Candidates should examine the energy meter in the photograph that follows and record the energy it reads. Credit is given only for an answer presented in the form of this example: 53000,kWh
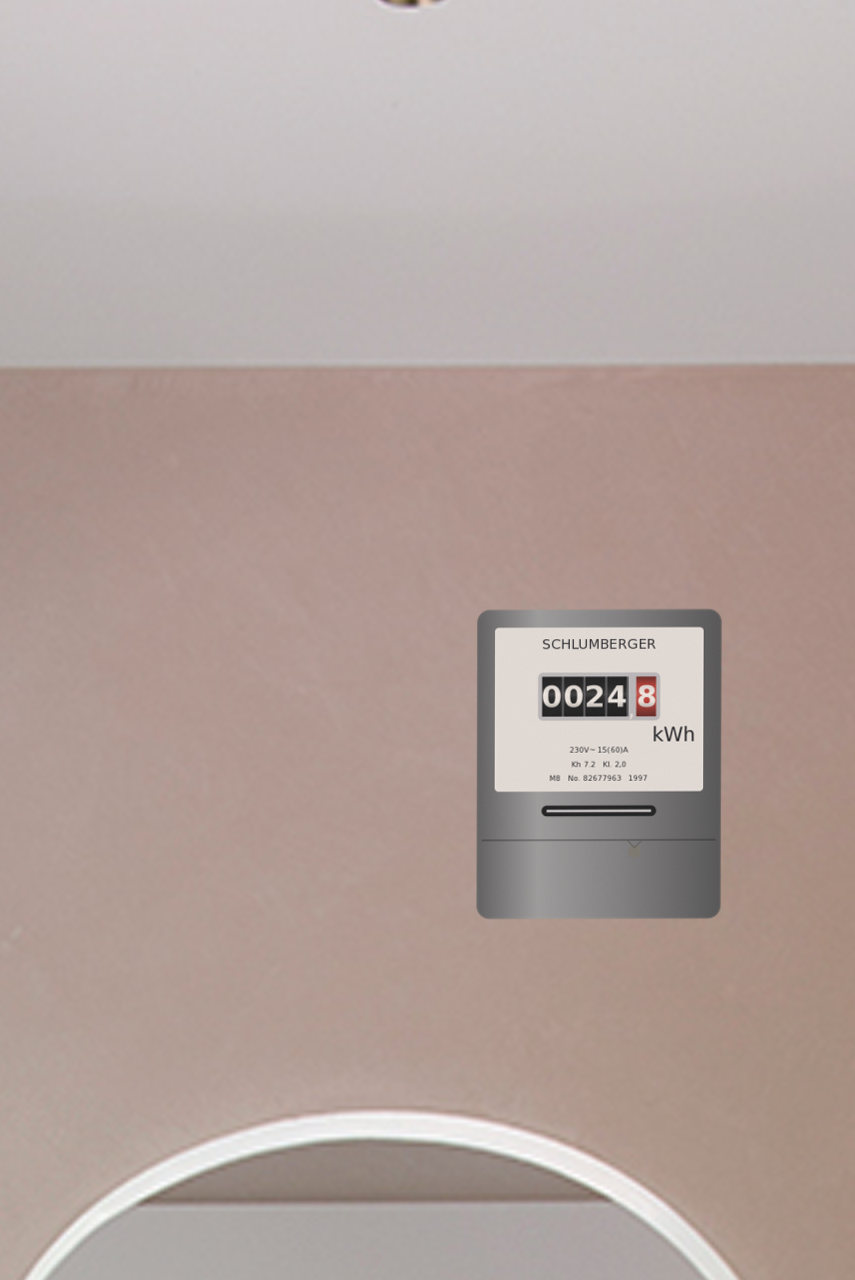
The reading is 24.8,kWh
